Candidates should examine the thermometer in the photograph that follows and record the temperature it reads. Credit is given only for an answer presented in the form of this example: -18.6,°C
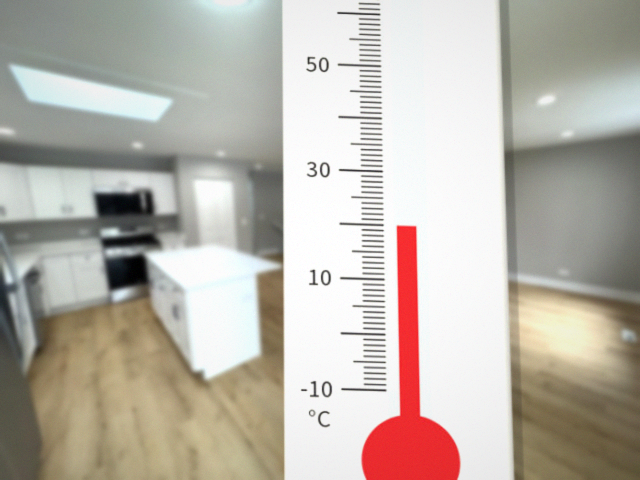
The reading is 20,°C
